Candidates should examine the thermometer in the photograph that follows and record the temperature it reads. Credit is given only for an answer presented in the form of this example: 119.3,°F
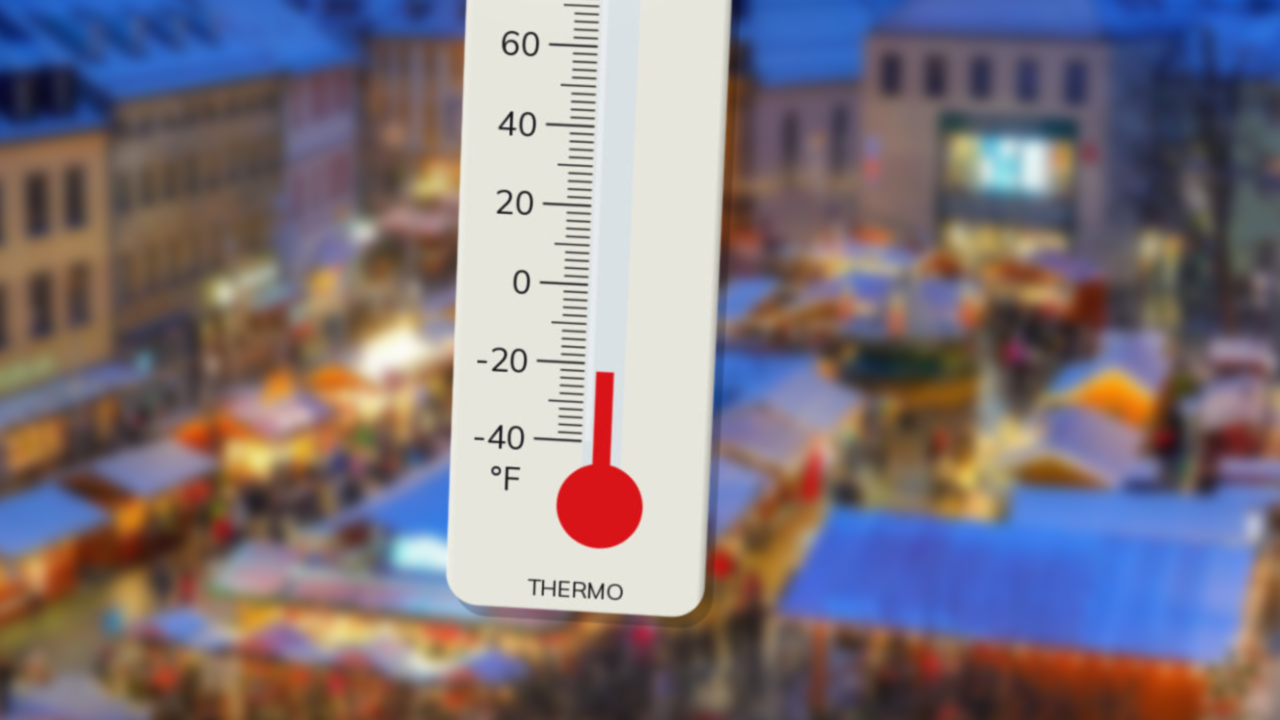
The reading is -22,°F
